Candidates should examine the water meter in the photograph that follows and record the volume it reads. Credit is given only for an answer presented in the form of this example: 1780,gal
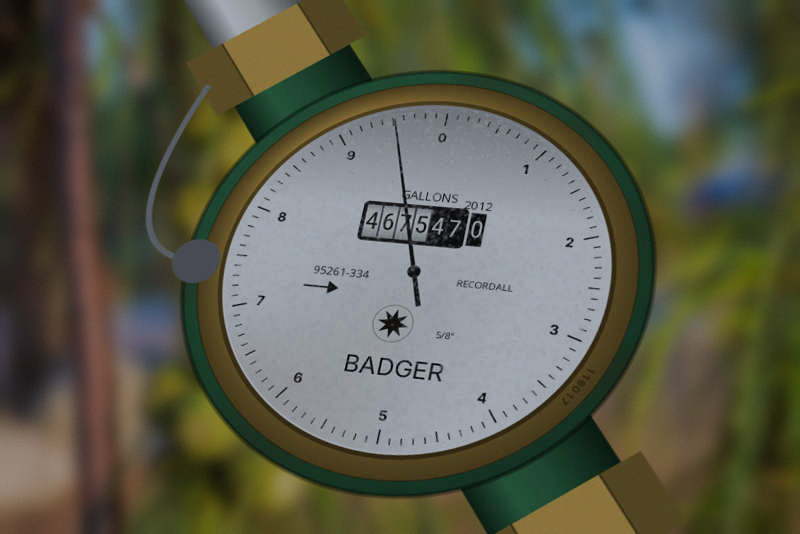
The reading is 4675469.5,gal
